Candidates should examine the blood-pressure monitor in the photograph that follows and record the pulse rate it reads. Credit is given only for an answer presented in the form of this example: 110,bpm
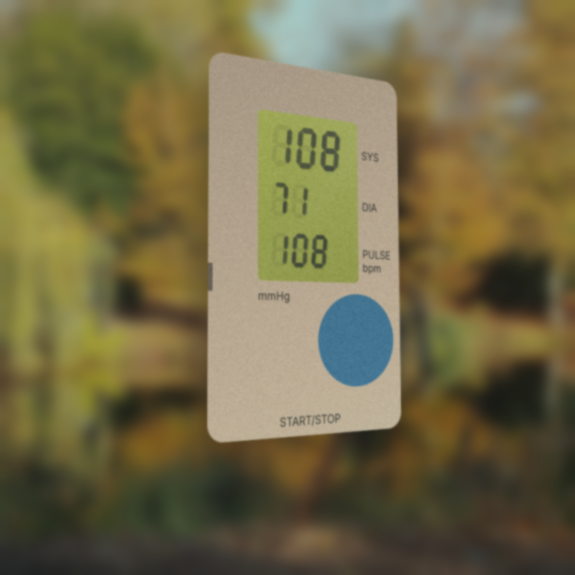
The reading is 108,bpm
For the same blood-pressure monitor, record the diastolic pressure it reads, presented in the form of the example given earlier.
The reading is 71,mmHg
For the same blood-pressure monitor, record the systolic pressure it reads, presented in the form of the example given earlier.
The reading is 108,mmHg
